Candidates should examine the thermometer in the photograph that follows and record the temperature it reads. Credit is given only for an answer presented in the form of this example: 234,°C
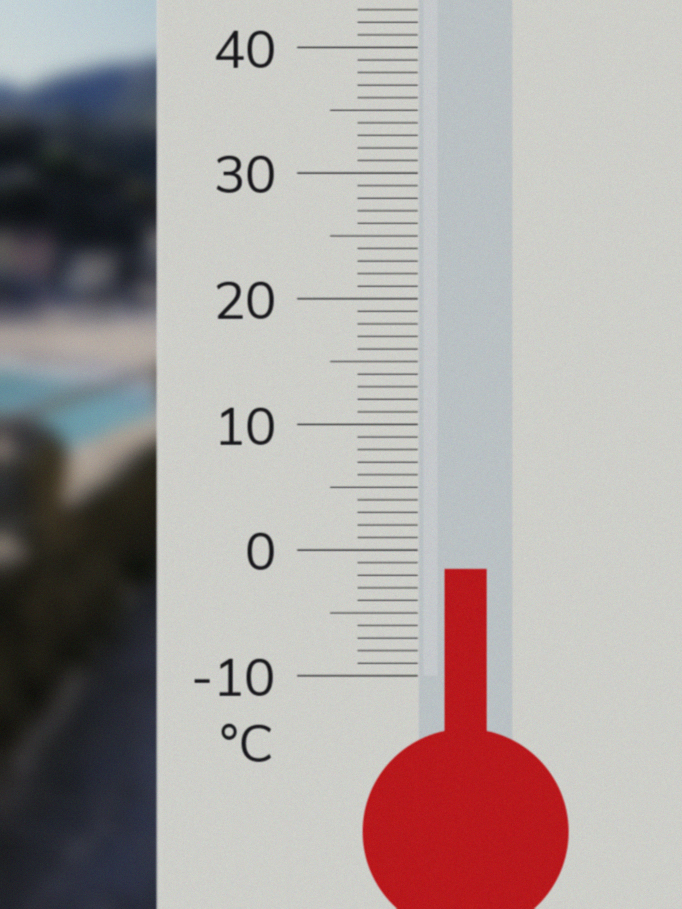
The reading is -1.5,°C
